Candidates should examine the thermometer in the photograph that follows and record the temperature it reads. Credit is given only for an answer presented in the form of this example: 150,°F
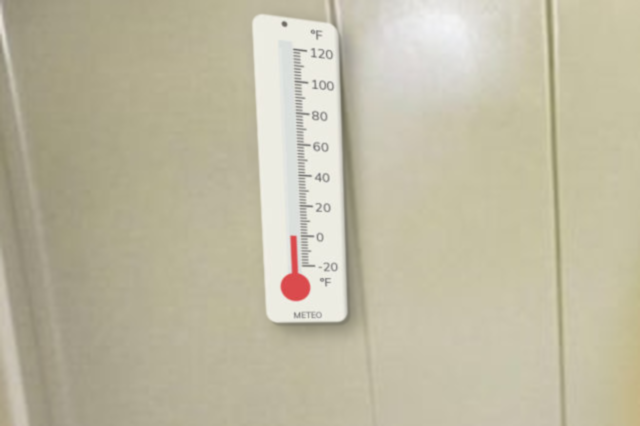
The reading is 0,°F
